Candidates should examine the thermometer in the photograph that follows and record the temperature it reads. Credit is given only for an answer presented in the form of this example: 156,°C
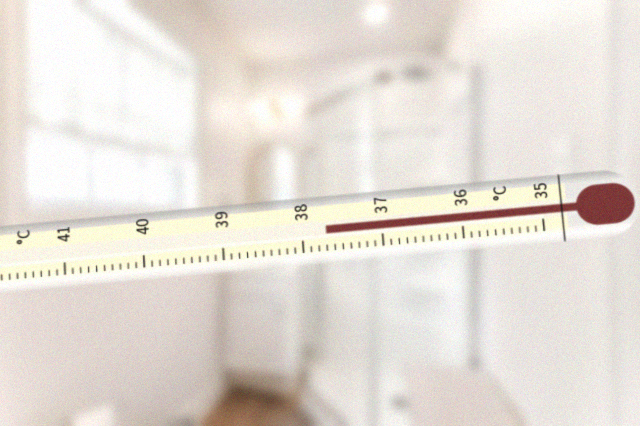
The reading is 37.7,°C
